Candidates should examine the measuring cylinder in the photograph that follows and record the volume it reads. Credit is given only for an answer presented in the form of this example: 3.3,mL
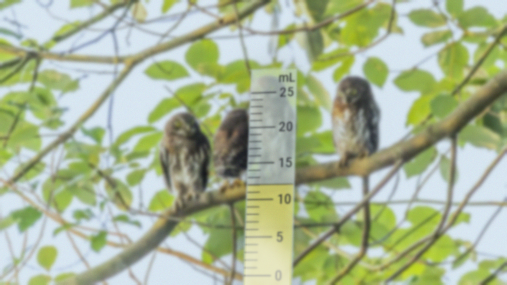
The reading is 12,mL
